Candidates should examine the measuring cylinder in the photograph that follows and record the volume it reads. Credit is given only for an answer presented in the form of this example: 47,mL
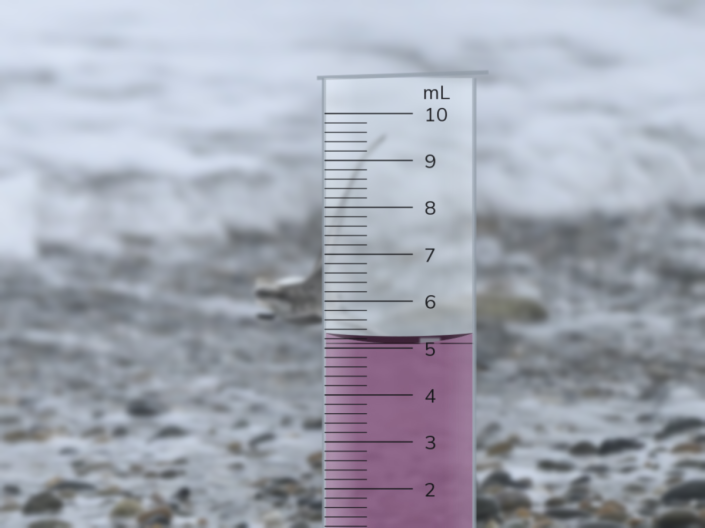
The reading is 5.1,mL
